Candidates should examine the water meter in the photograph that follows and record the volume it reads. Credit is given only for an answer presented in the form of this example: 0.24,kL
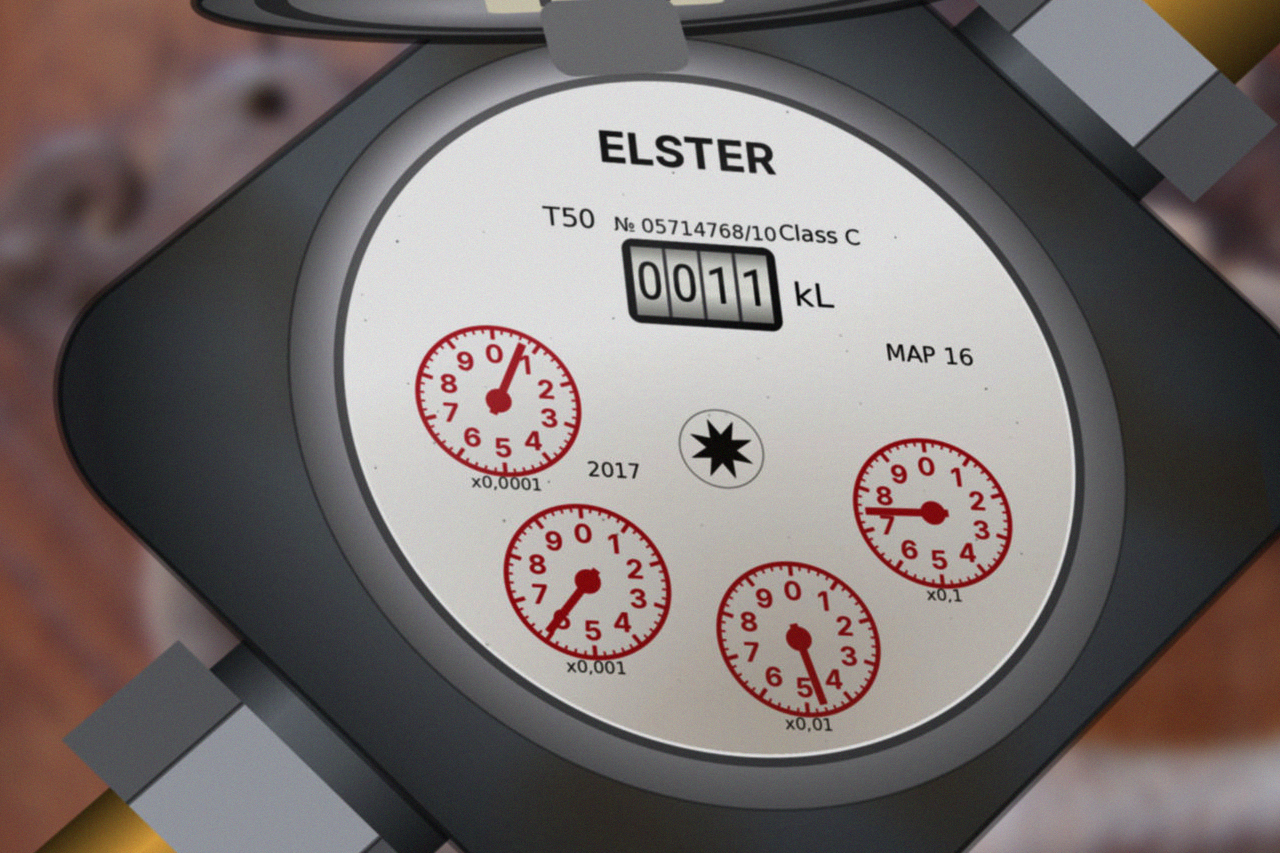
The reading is 11.7460,kL
